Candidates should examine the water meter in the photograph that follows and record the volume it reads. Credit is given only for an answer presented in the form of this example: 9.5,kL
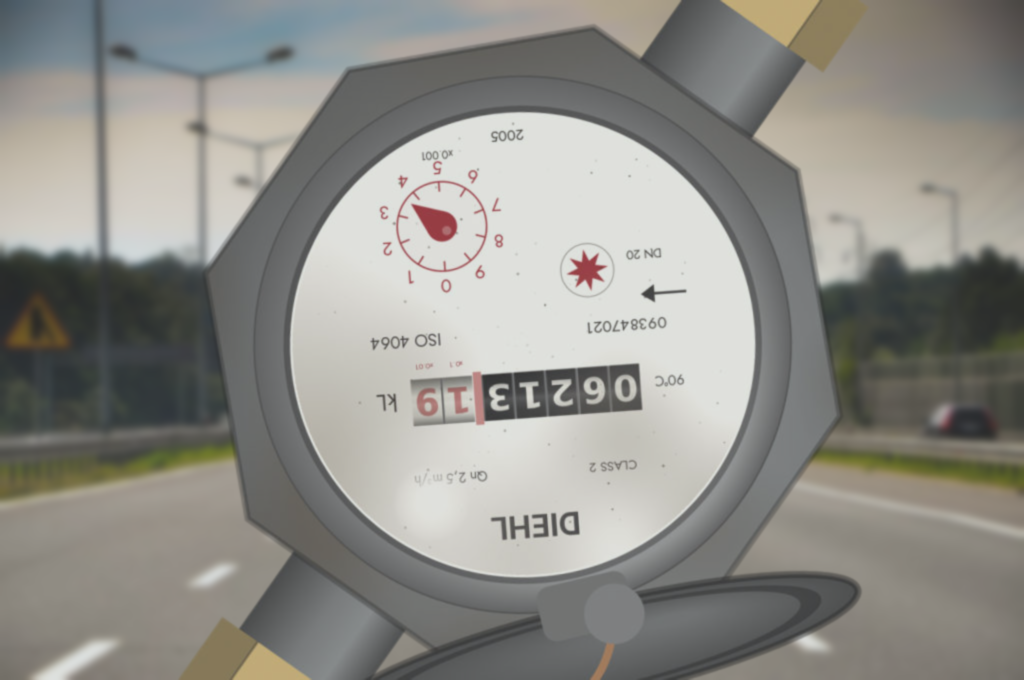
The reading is 6213.193,kL
